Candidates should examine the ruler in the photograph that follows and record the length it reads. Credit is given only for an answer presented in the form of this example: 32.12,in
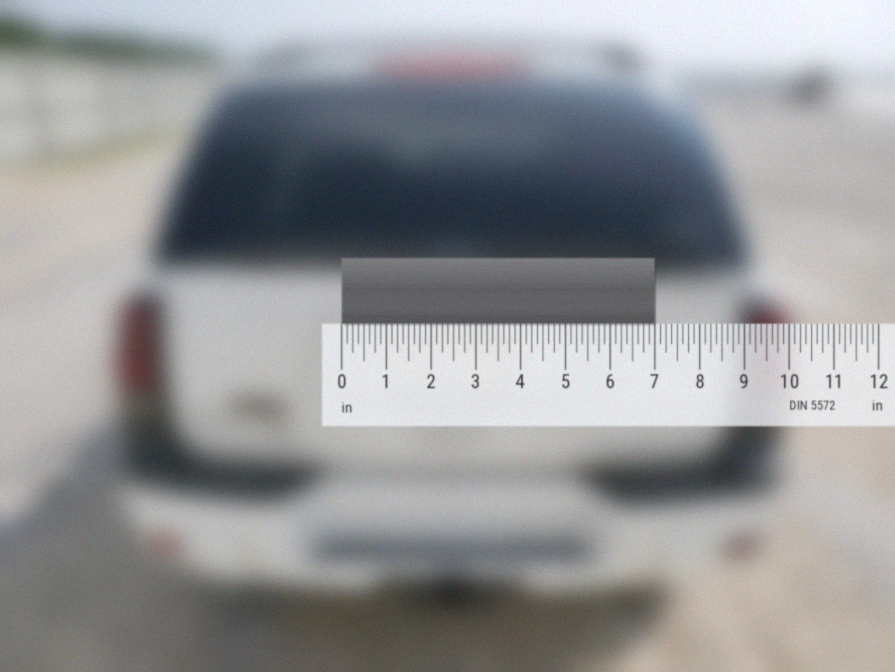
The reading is 7,in
